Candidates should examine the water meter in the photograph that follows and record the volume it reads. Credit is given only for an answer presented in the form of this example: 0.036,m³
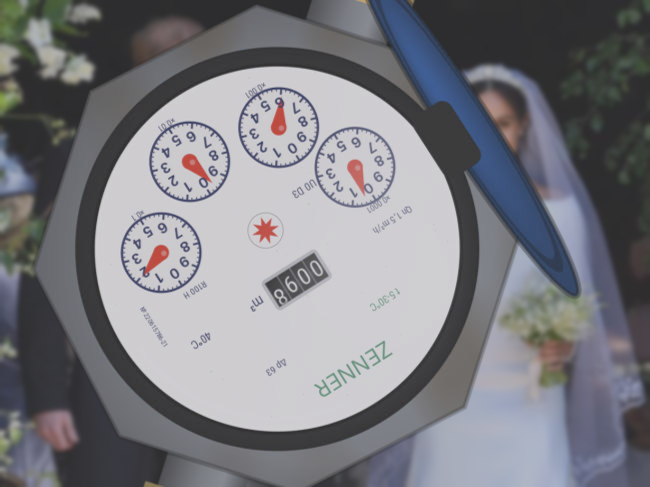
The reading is 98.1960,m³
